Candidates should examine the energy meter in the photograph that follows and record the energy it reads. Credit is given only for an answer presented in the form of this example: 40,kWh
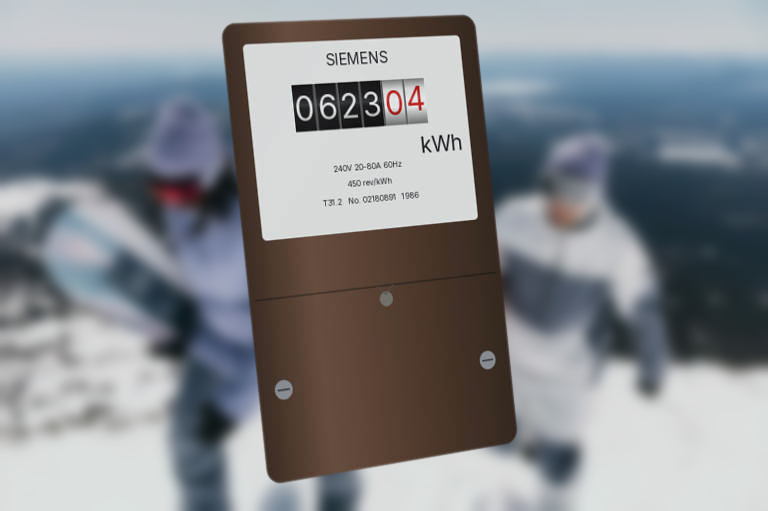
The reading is 623.04,kWh
